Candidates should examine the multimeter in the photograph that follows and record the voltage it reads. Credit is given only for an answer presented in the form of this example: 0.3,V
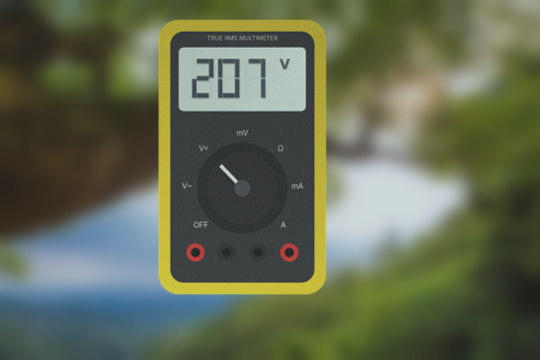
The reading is 207,V
